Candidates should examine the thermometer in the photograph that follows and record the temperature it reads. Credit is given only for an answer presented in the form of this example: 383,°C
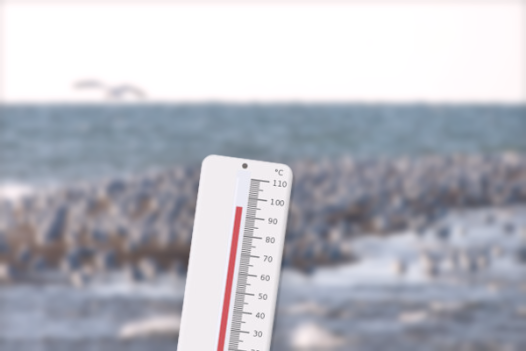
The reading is 95,°C
